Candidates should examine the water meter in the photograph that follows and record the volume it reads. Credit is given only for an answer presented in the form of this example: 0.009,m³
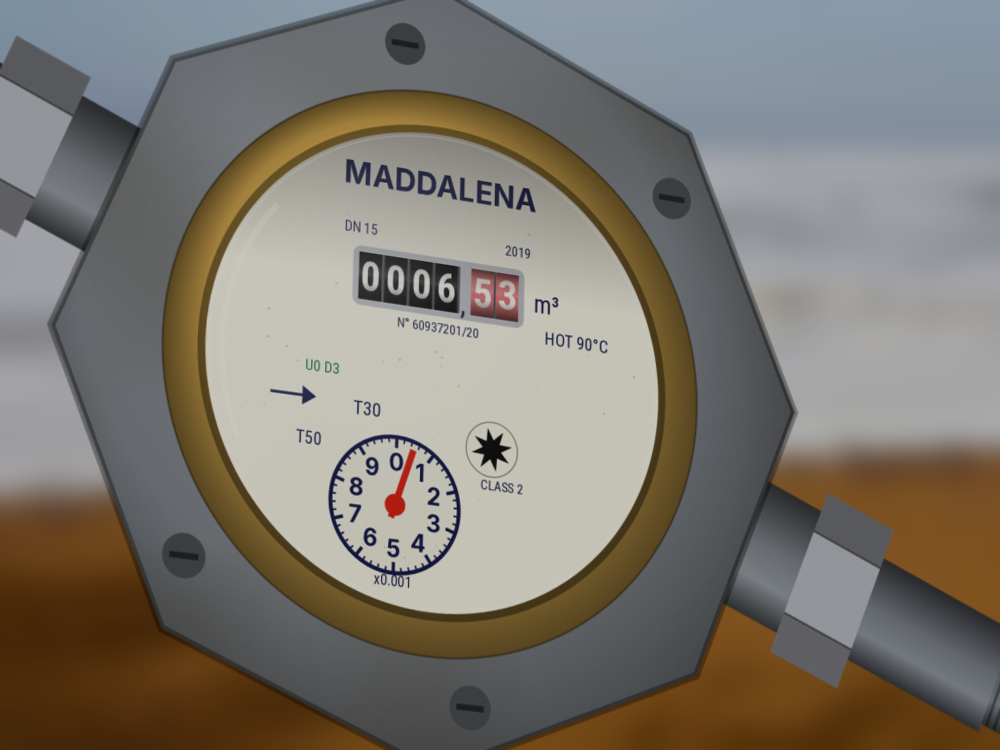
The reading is 6.530,m³
